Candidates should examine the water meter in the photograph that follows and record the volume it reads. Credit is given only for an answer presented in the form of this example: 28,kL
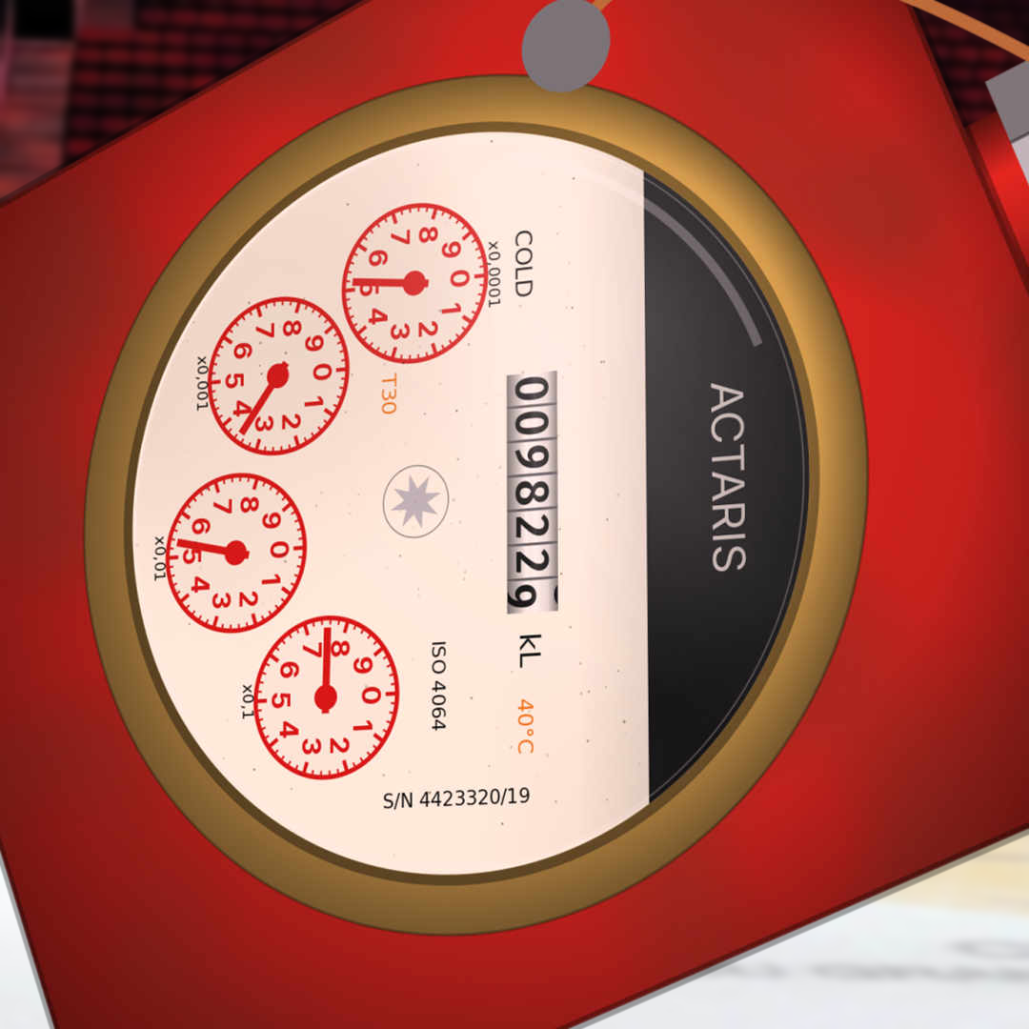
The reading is 98228.7535,kL
